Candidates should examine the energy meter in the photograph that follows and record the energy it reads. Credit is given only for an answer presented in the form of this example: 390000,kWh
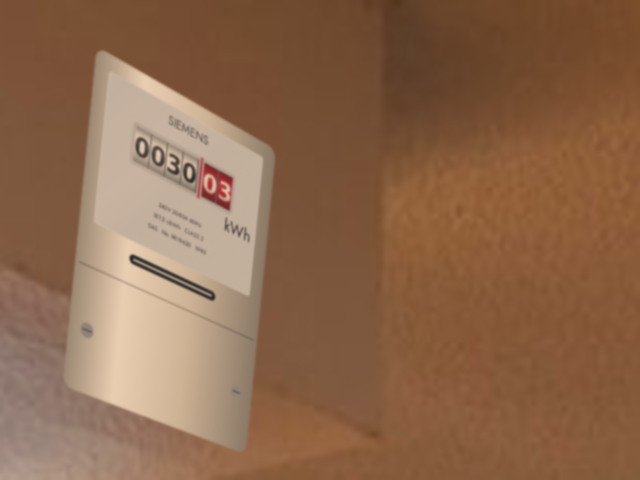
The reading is 30.03,kWh
